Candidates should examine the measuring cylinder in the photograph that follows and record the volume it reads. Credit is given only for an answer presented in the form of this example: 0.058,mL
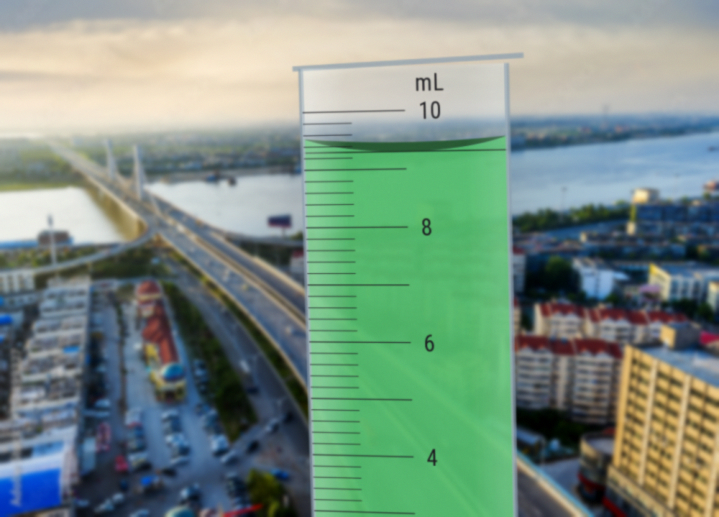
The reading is 9.3,mL
